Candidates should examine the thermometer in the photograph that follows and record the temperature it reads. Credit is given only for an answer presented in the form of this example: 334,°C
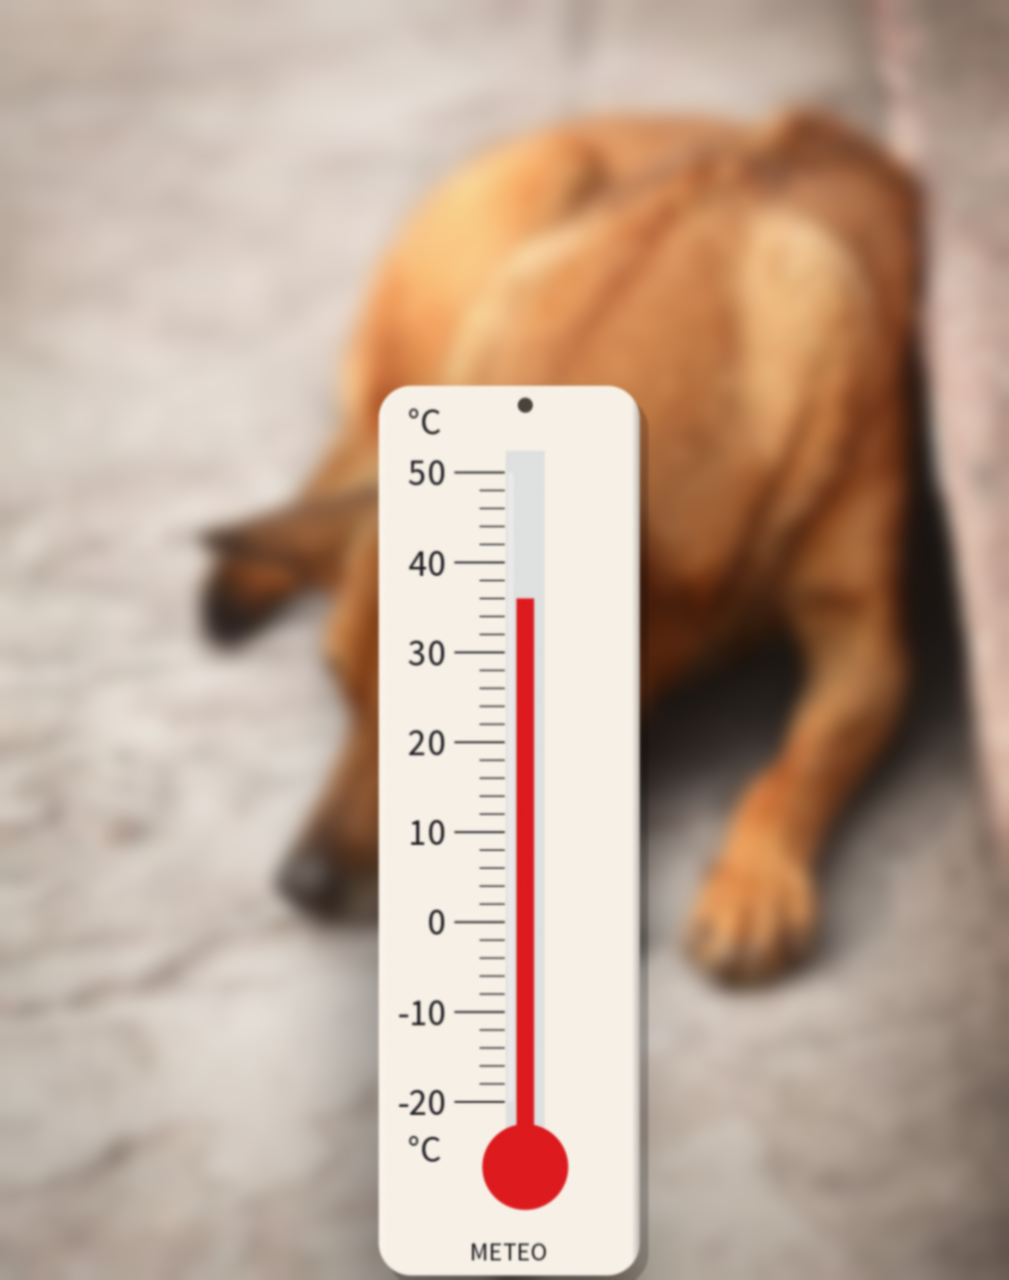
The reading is 36,°C
